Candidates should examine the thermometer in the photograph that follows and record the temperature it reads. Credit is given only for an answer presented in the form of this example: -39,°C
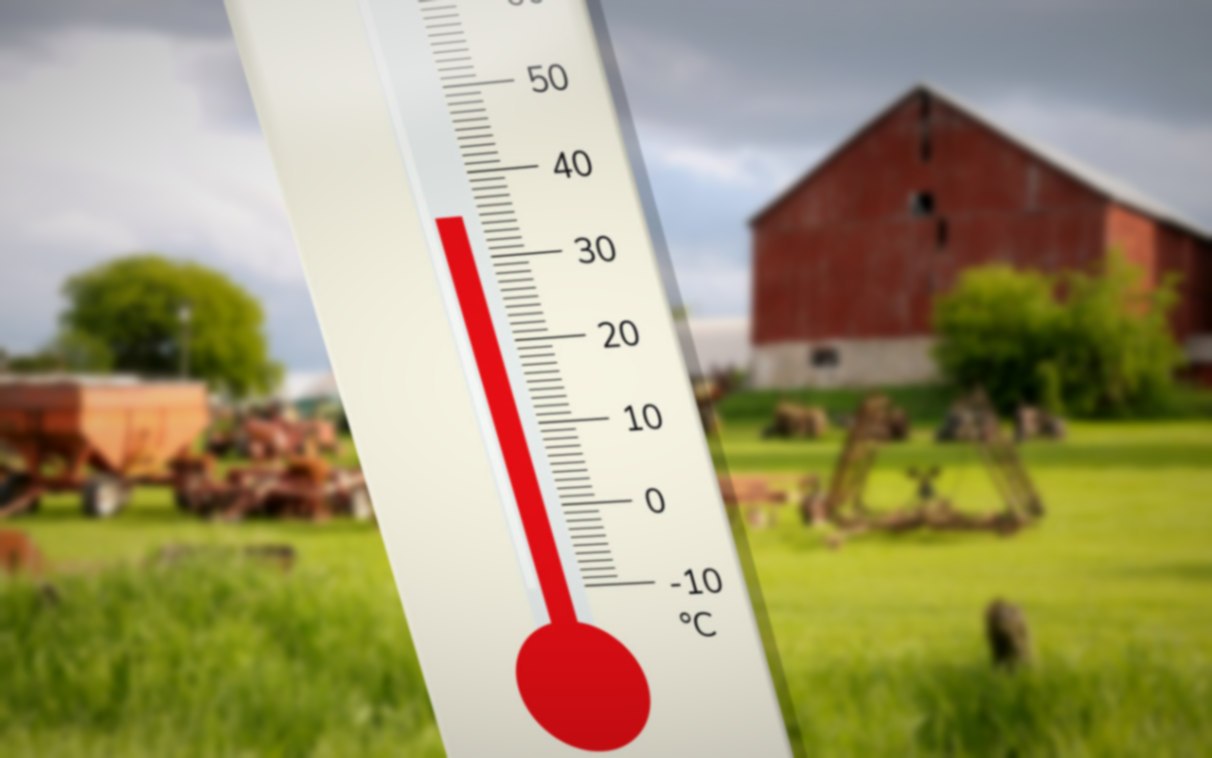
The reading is 35,°C
